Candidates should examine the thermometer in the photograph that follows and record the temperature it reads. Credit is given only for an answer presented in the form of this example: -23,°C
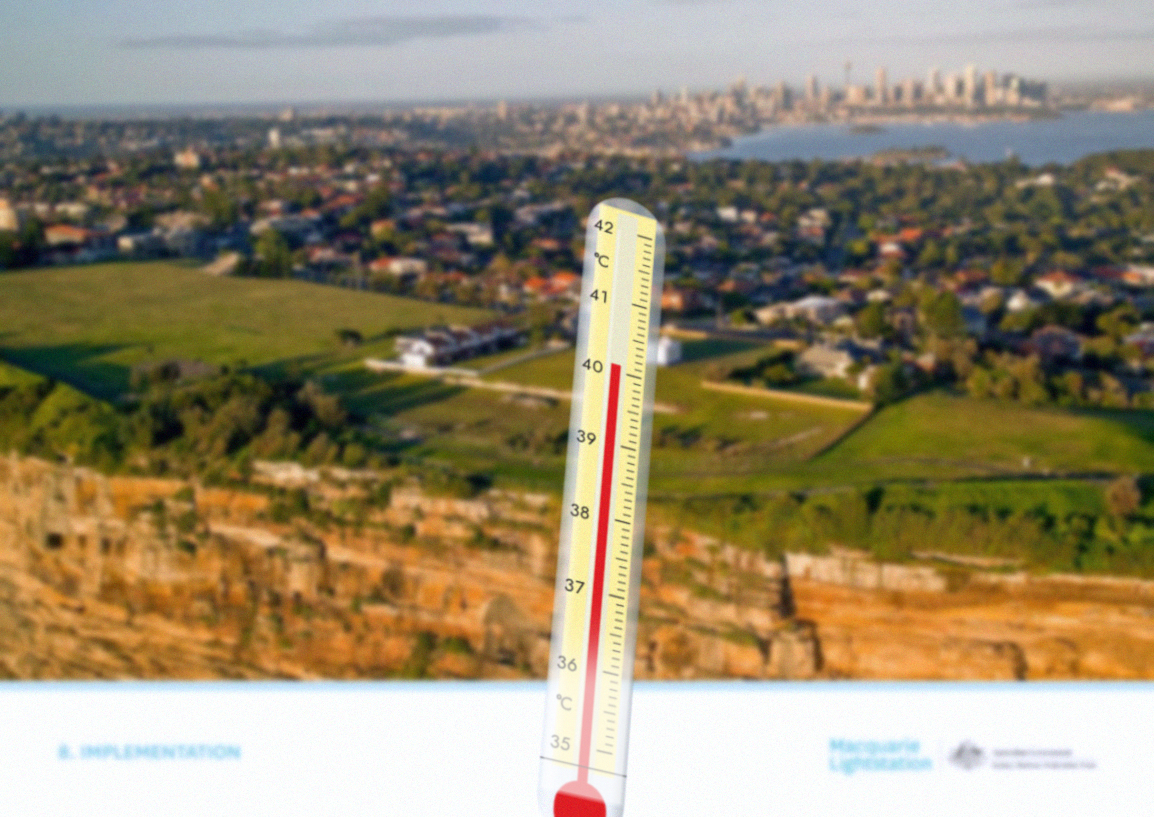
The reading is 40.1,°C
